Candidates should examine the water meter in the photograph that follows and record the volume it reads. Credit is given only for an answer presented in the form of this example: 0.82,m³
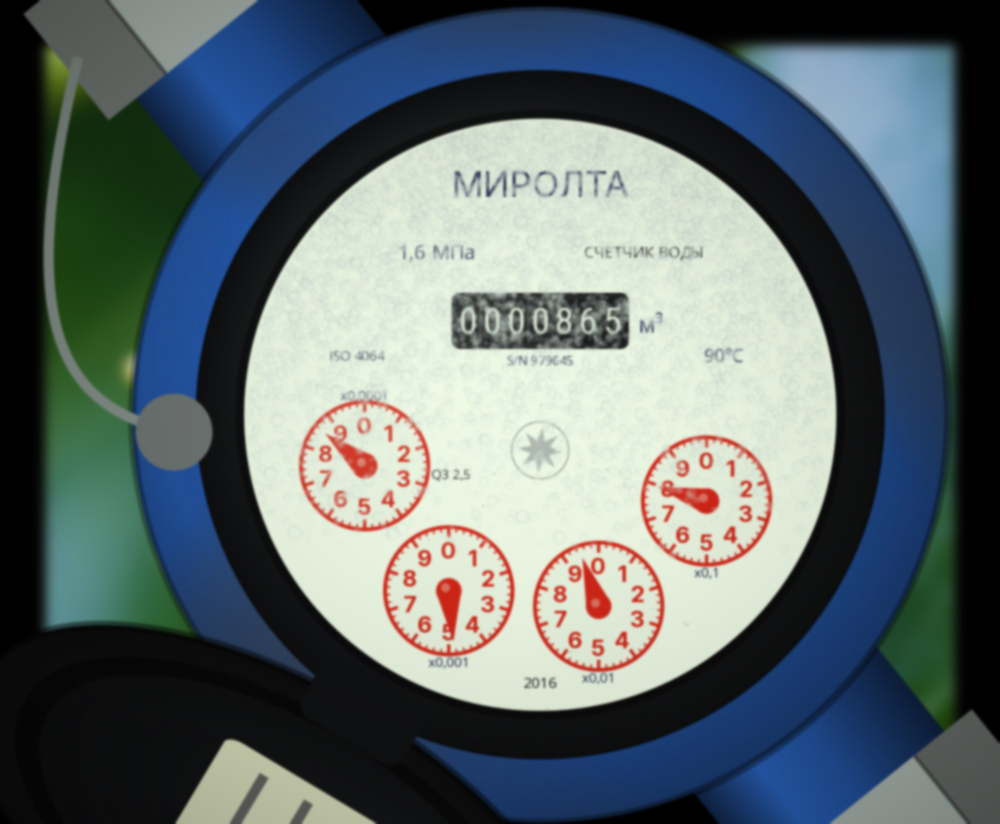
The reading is 865.7948,m³
